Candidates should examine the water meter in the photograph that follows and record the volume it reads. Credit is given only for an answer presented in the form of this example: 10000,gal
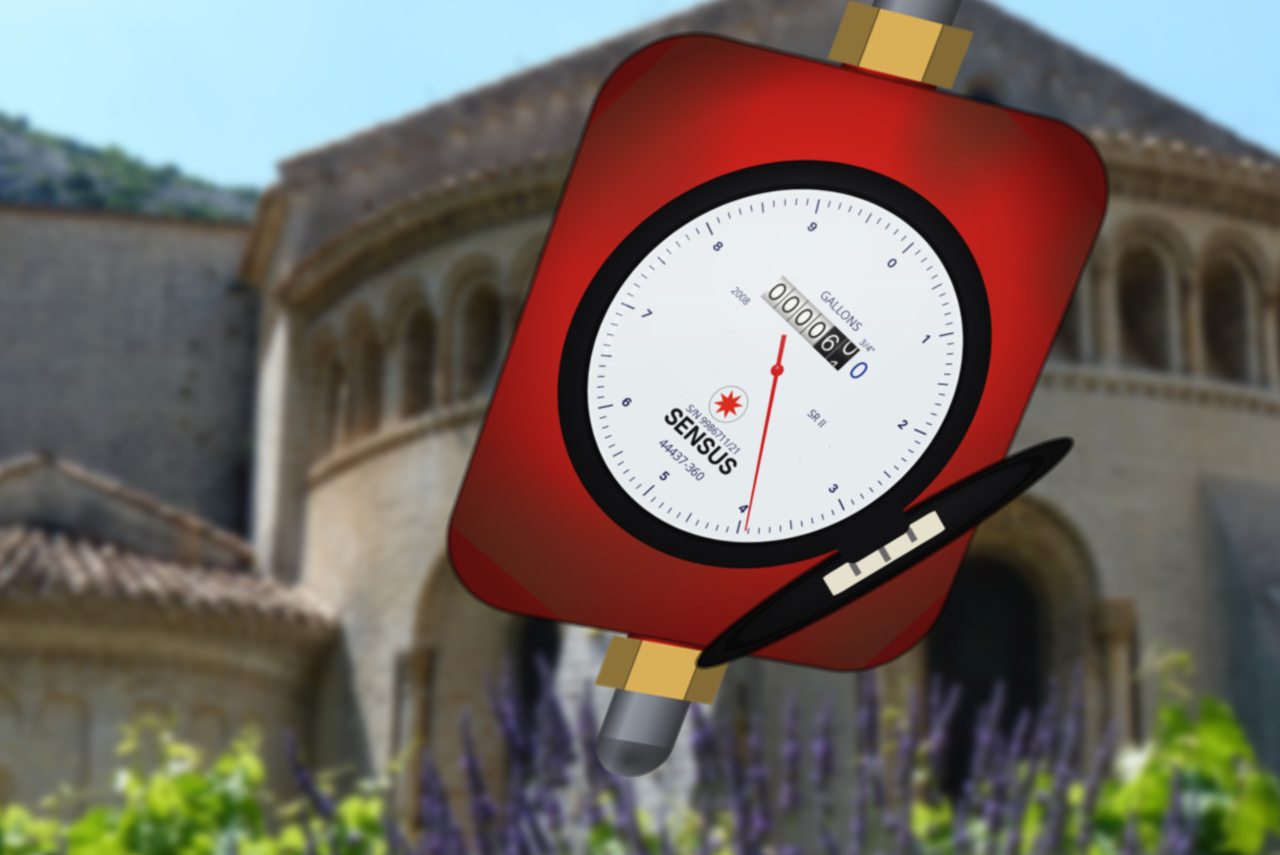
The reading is 603.9,gal
